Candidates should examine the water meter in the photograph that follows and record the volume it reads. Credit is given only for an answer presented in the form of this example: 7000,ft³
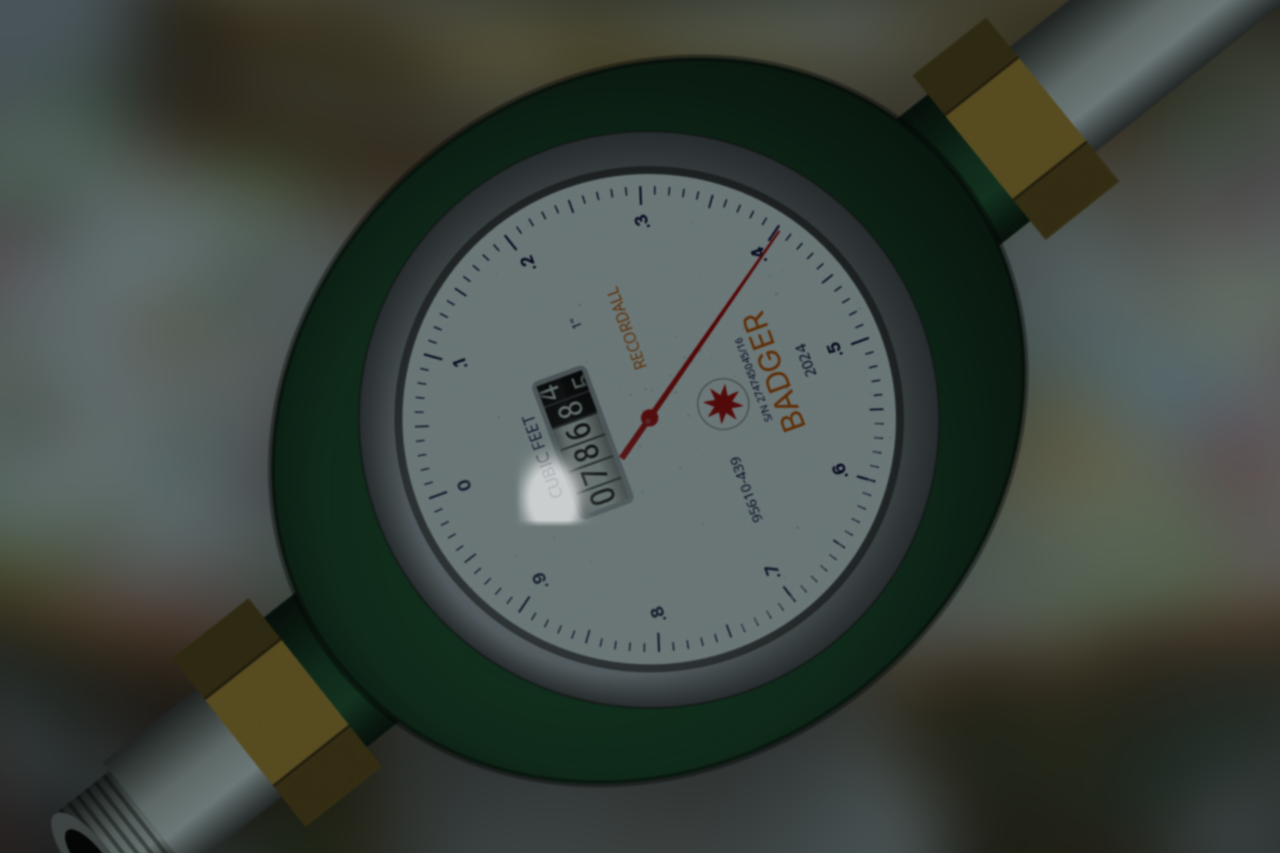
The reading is 78684.40,ft³
